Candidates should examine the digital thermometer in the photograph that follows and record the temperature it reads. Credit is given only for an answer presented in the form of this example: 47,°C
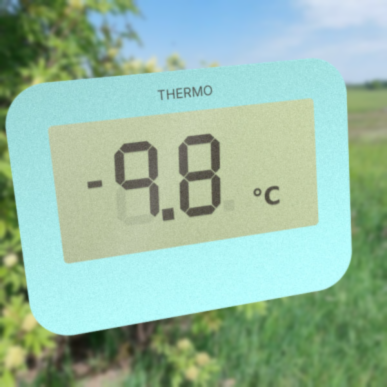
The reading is -9.8,°C
